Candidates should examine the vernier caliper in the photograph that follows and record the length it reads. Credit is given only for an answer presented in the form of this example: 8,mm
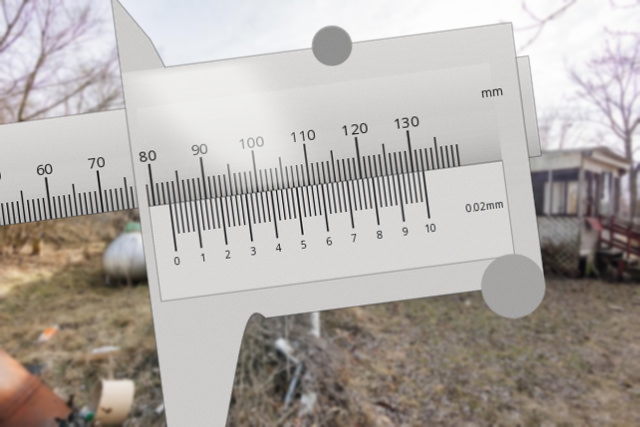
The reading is 83.0,mm
